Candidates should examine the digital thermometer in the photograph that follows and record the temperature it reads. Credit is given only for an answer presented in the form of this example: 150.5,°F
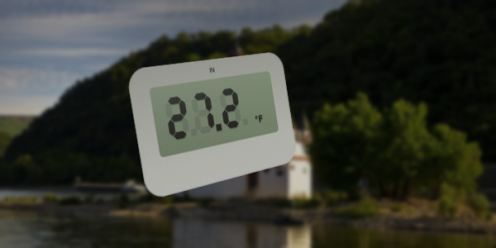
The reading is 27.2,°F
